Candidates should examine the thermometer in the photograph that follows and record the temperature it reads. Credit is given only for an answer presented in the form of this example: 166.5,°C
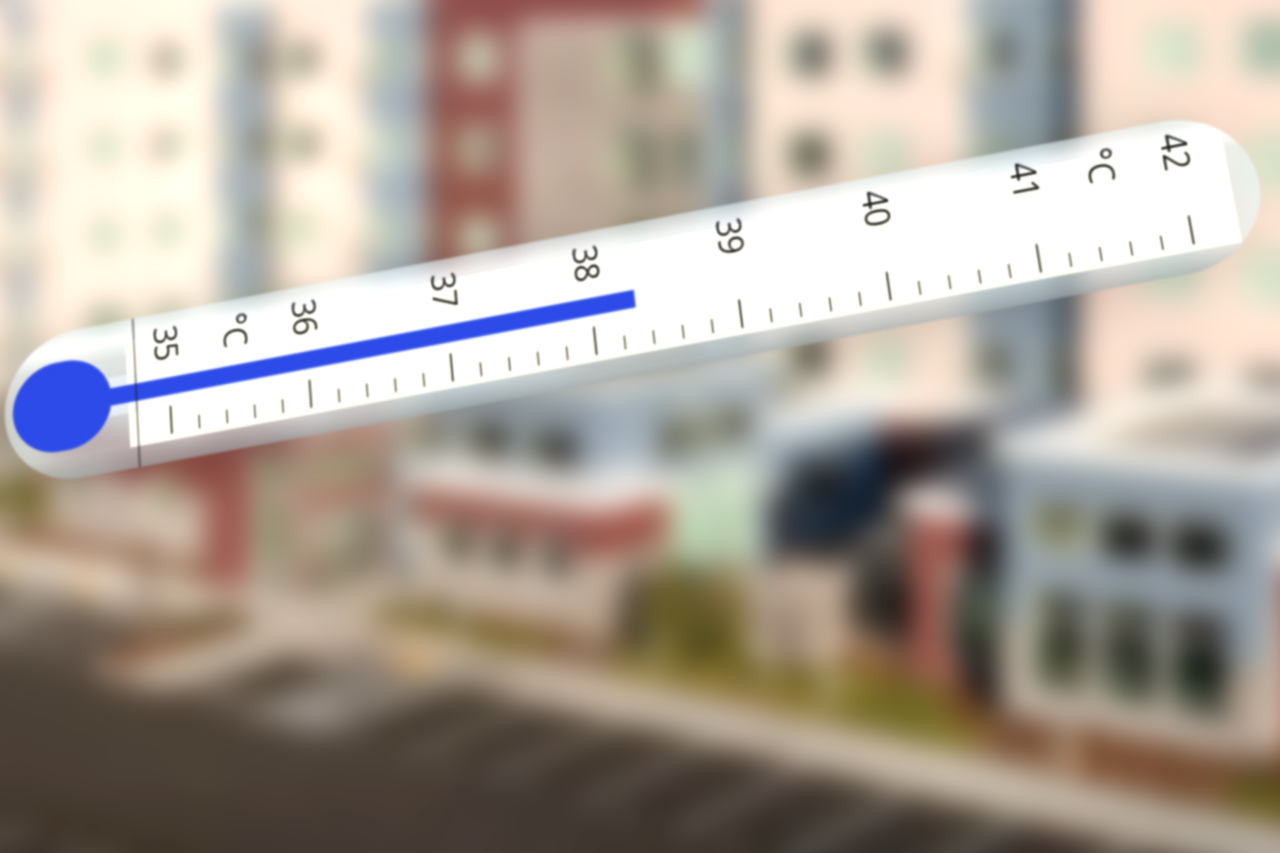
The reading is 38.3,°C
